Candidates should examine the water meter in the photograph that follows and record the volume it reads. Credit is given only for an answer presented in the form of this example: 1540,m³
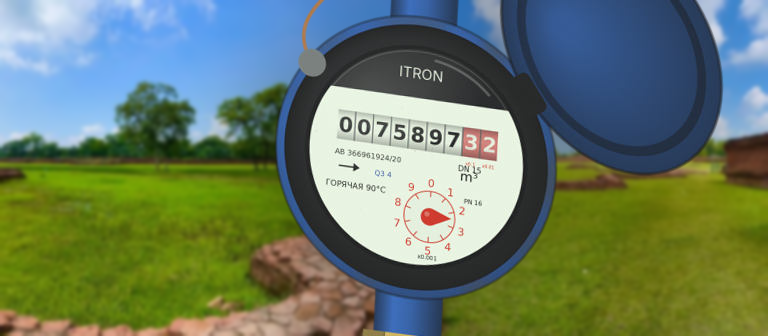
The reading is 75897.322,m³
